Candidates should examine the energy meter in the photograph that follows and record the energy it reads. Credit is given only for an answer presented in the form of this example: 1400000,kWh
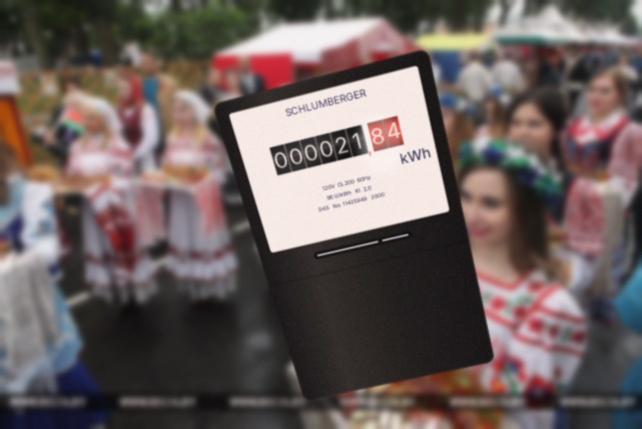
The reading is 21.84,kWh
